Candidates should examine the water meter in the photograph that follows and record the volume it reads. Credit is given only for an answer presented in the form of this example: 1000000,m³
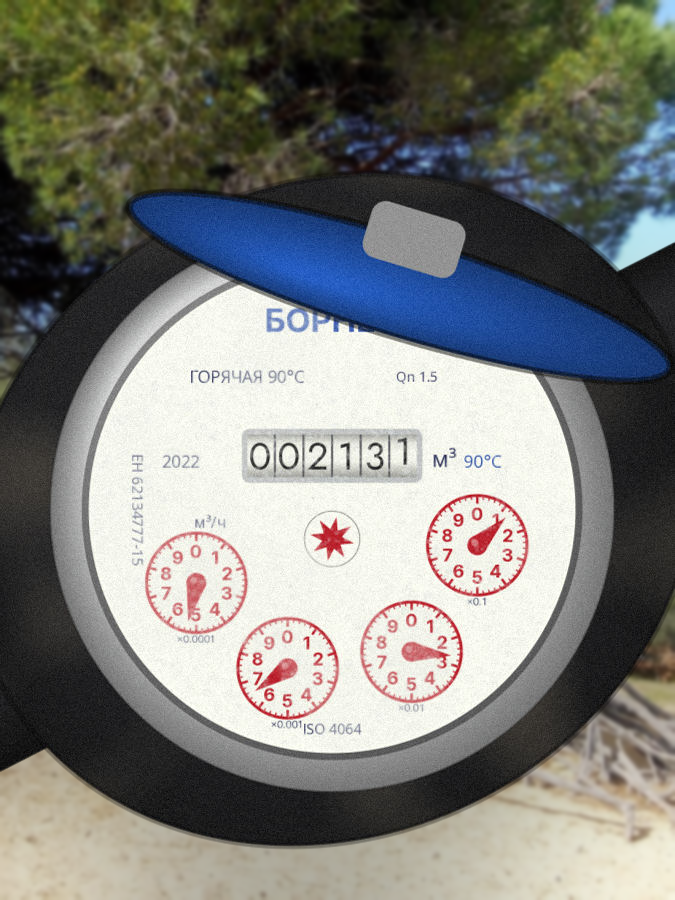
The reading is 2131.1265,m³
